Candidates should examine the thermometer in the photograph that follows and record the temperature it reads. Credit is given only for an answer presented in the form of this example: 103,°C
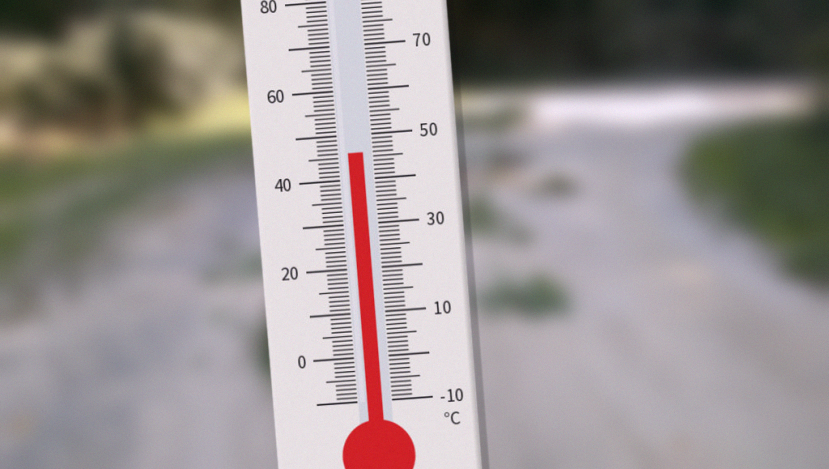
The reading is 46,°C
